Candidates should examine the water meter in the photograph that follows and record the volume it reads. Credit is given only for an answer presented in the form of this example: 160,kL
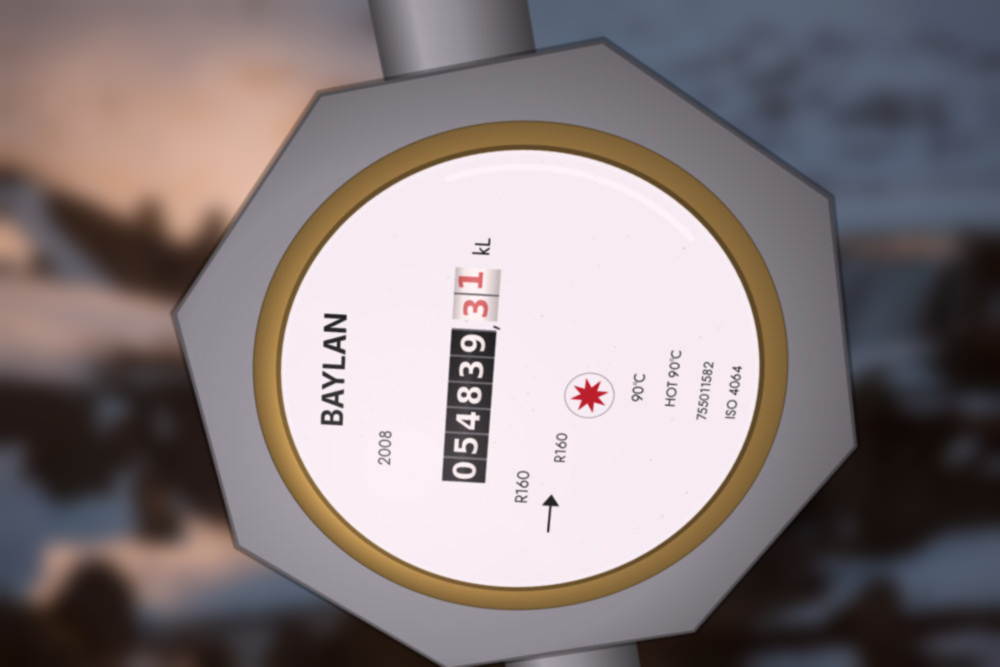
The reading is 54839.31,kL
